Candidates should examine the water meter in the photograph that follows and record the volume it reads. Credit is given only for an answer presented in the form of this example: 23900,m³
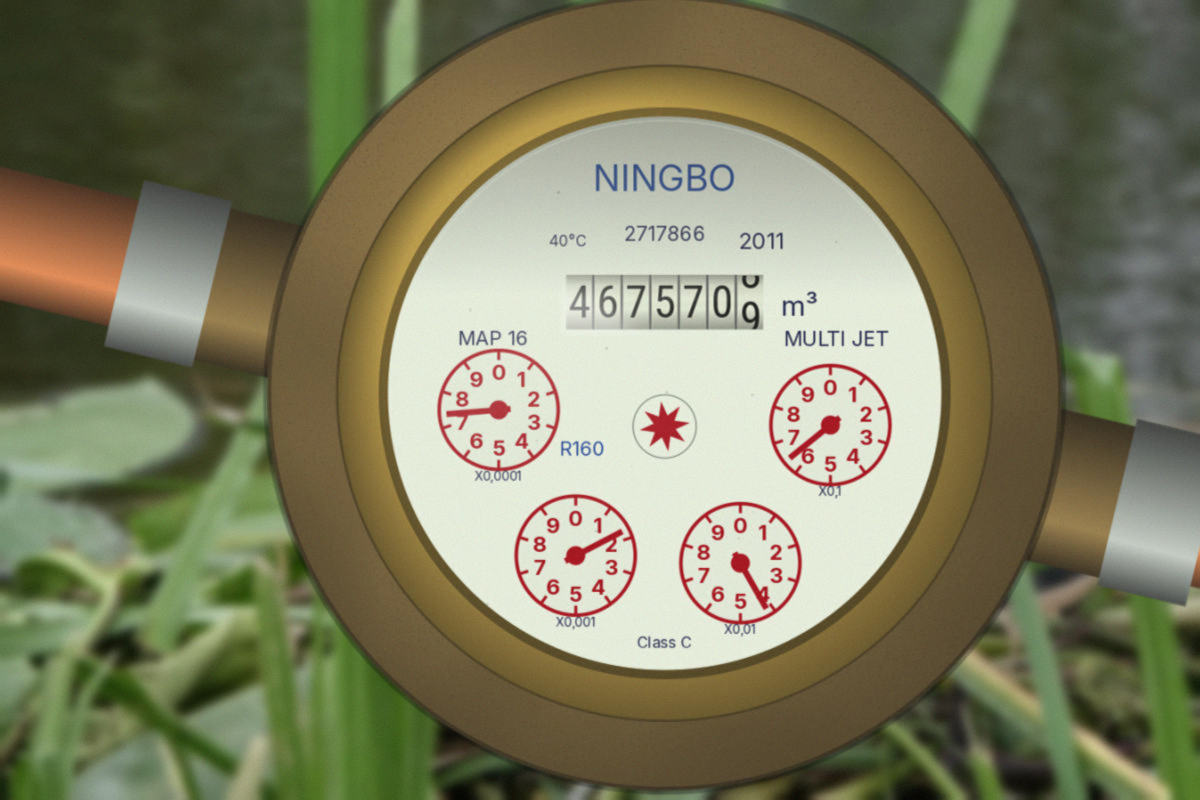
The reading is 4675708.6417,m³
